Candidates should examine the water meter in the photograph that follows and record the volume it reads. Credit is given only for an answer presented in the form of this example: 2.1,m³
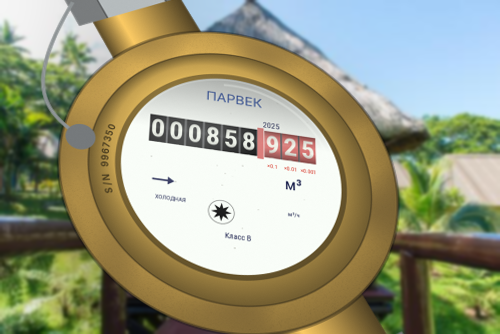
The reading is 858.925,m³
